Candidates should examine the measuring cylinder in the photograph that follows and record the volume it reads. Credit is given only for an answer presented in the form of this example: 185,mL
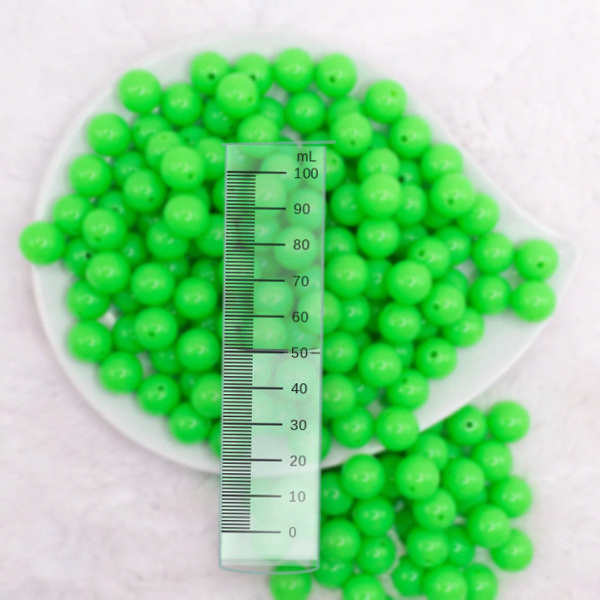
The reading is 50,mL
